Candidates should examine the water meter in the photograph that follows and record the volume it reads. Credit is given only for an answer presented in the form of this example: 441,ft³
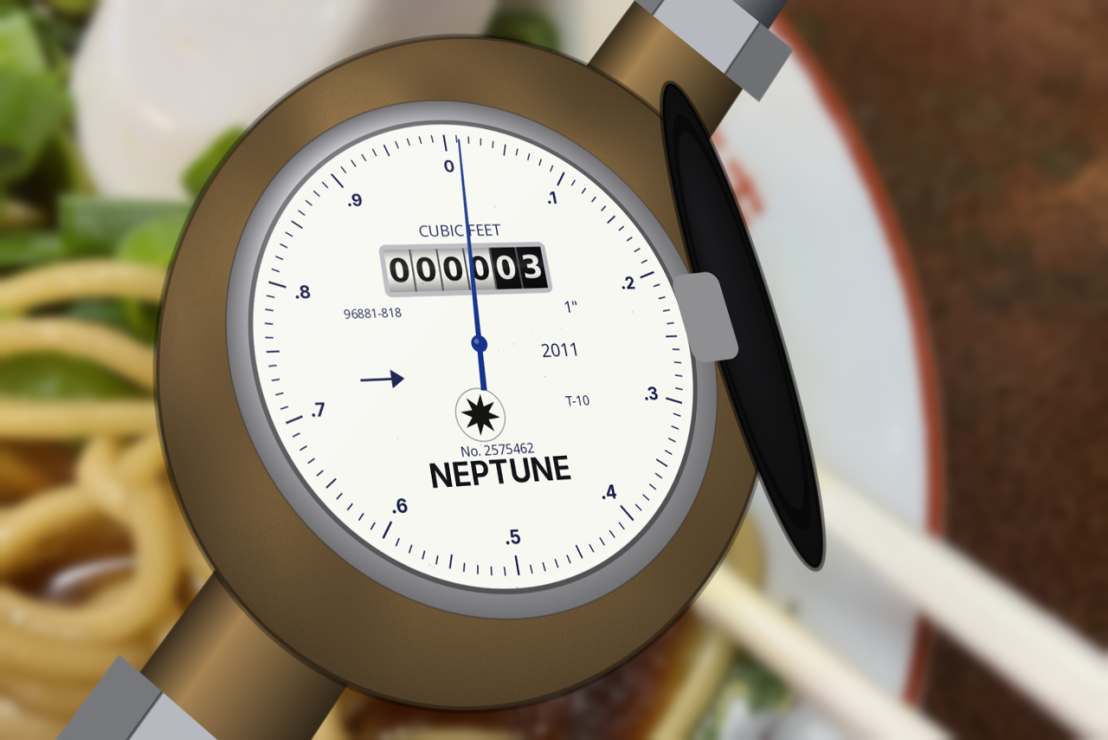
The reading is 3.01,ft³
